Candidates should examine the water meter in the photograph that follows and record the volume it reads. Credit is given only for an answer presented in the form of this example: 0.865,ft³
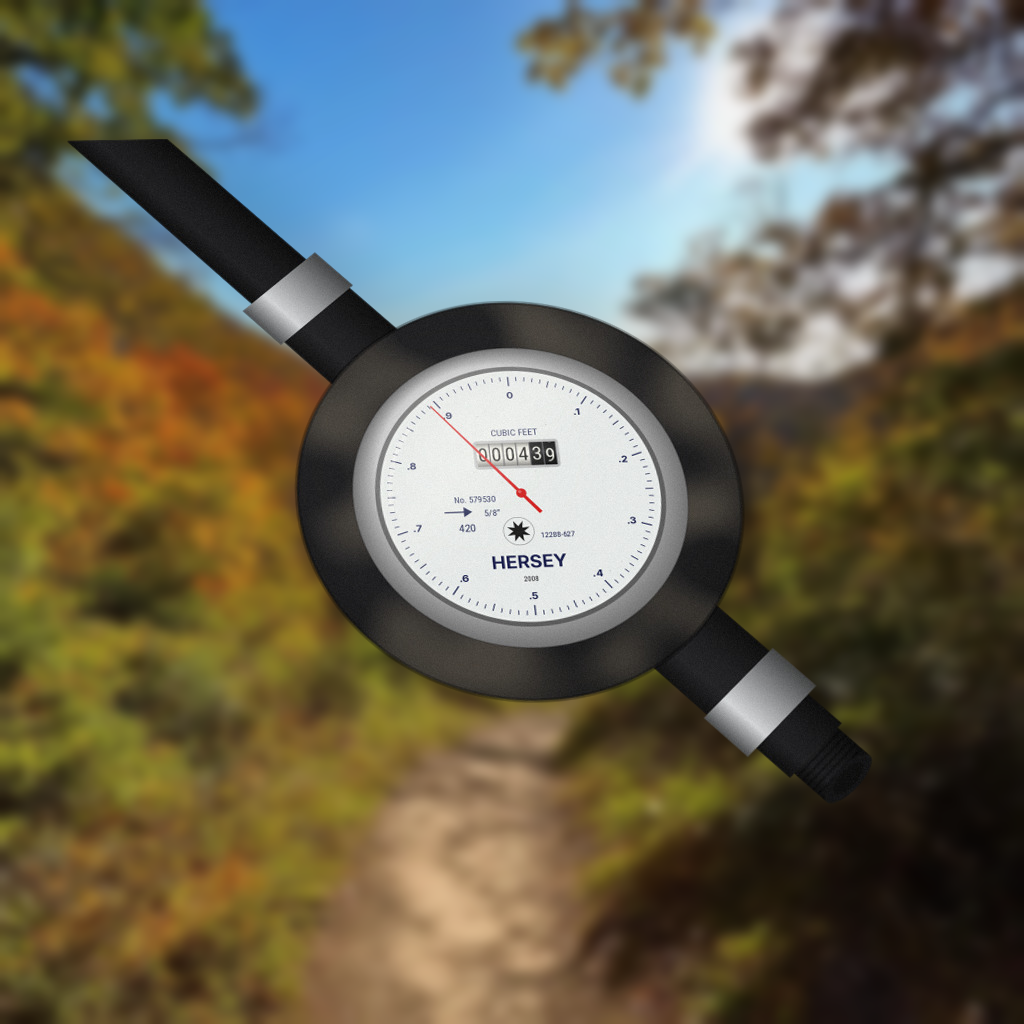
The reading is 438.89,ft³
